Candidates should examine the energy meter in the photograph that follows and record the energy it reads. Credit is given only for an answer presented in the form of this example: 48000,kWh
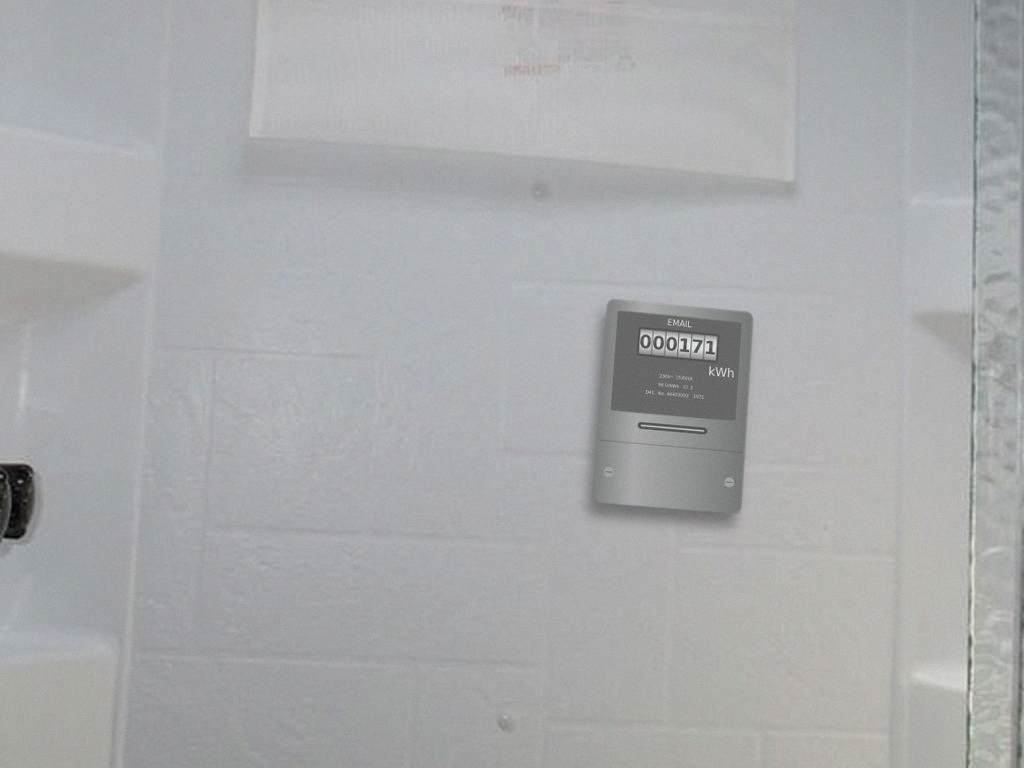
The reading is 171,kWh
